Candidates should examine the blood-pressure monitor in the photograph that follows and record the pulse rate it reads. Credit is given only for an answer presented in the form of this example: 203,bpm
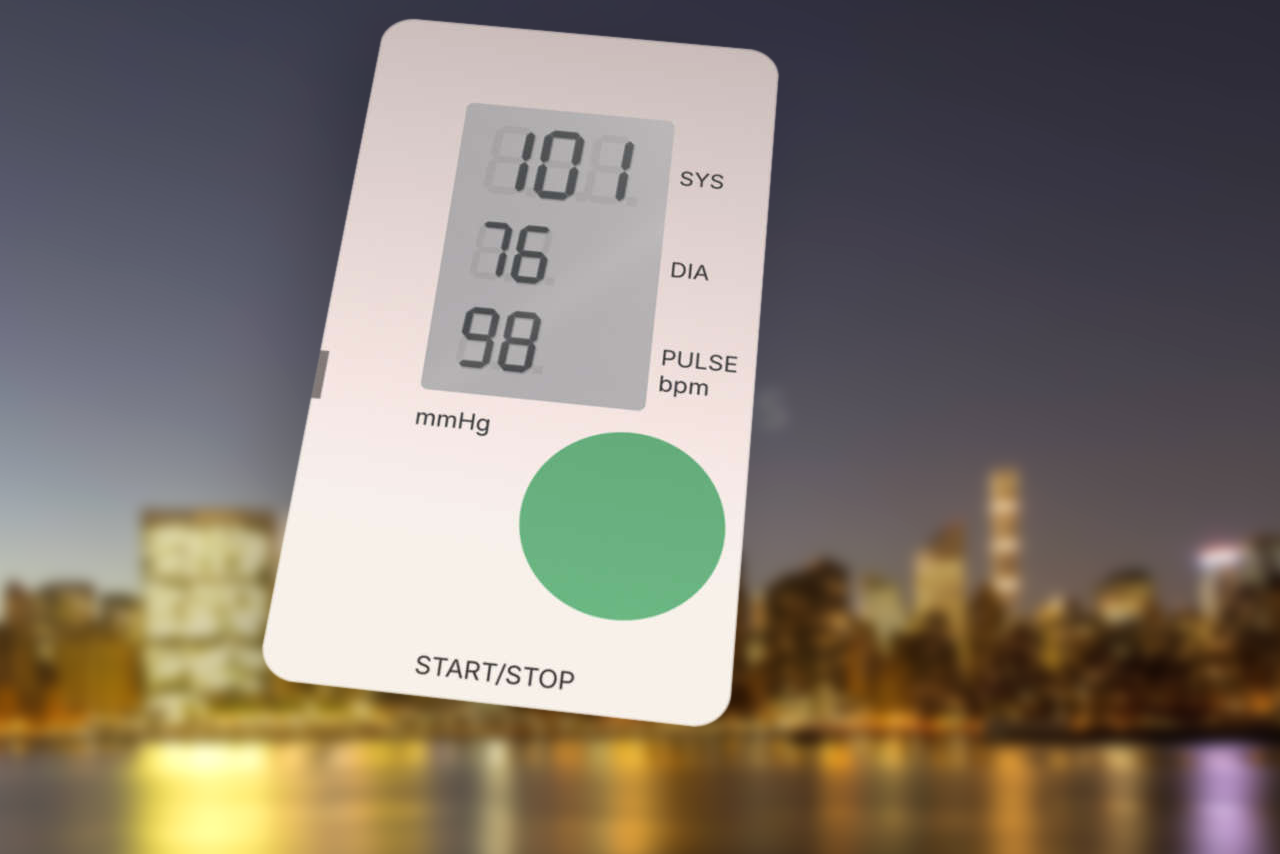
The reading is 98,bpm
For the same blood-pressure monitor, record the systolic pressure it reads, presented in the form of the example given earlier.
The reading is 101,mmHg
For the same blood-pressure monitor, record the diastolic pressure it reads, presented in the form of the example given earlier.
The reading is 76,mmHg
